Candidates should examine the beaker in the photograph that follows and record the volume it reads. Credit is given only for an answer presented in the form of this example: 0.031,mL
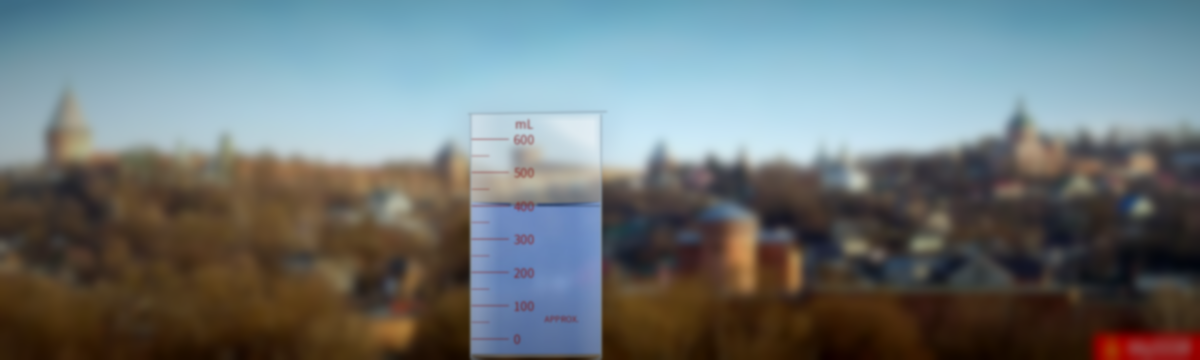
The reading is 400,mL
